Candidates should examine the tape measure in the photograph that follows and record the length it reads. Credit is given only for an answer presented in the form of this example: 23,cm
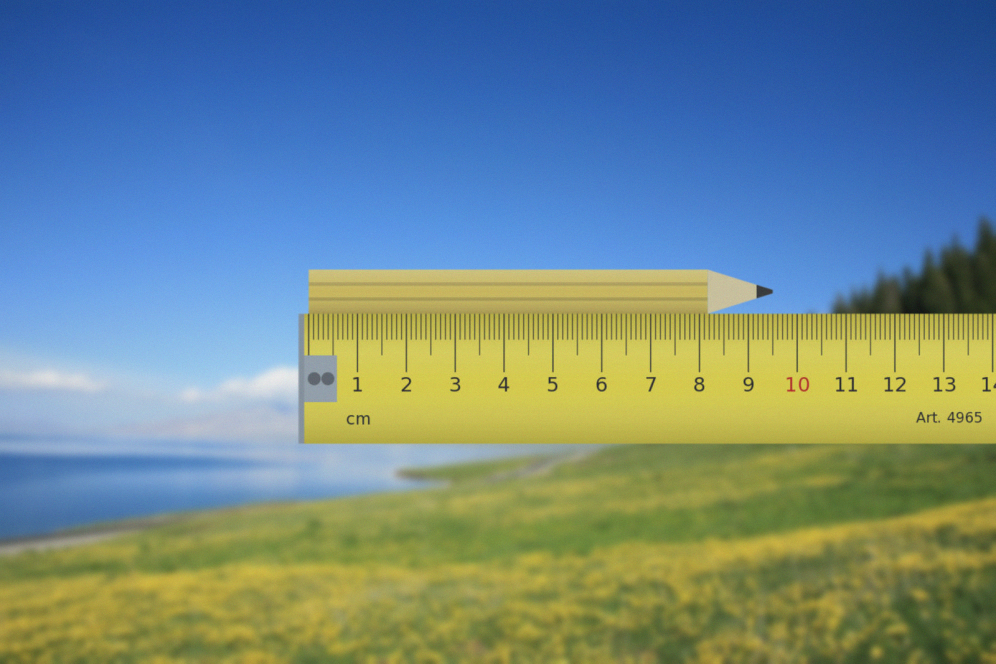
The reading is 9.5,cm
